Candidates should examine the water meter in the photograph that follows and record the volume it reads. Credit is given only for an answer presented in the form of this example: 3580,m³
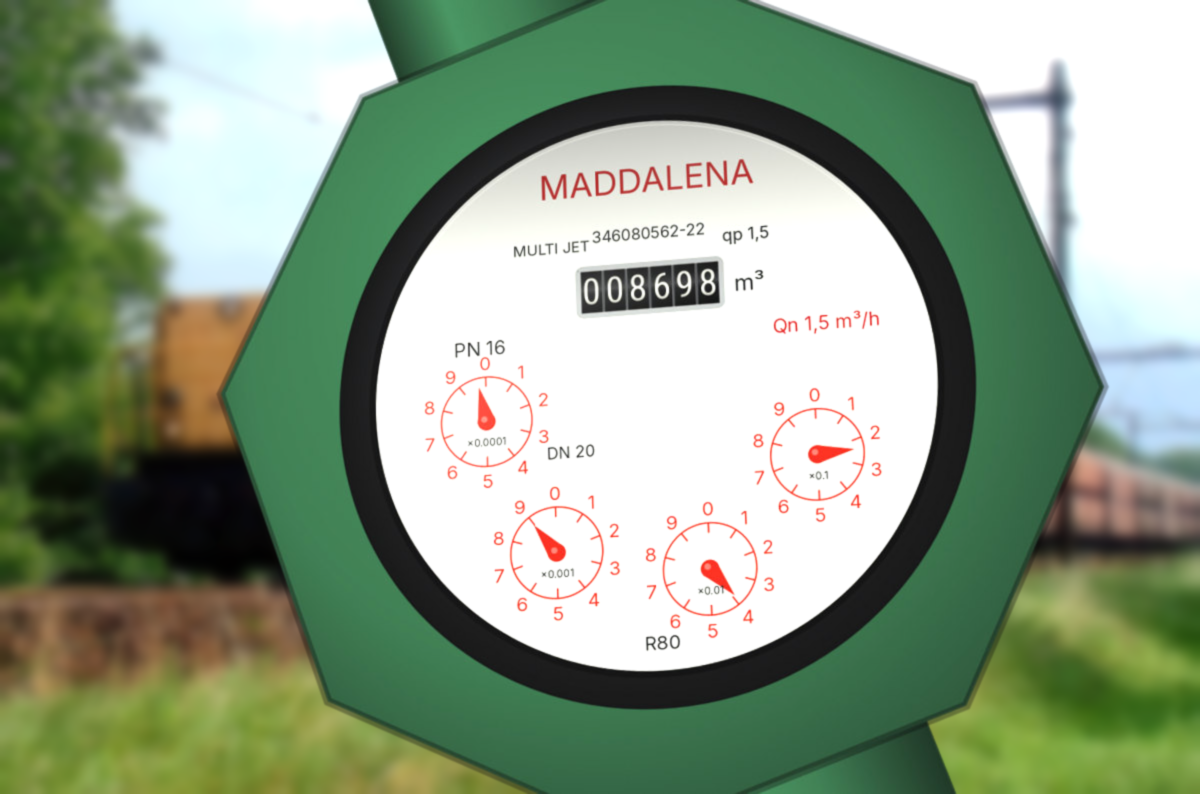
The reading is 8698.2389,m³
